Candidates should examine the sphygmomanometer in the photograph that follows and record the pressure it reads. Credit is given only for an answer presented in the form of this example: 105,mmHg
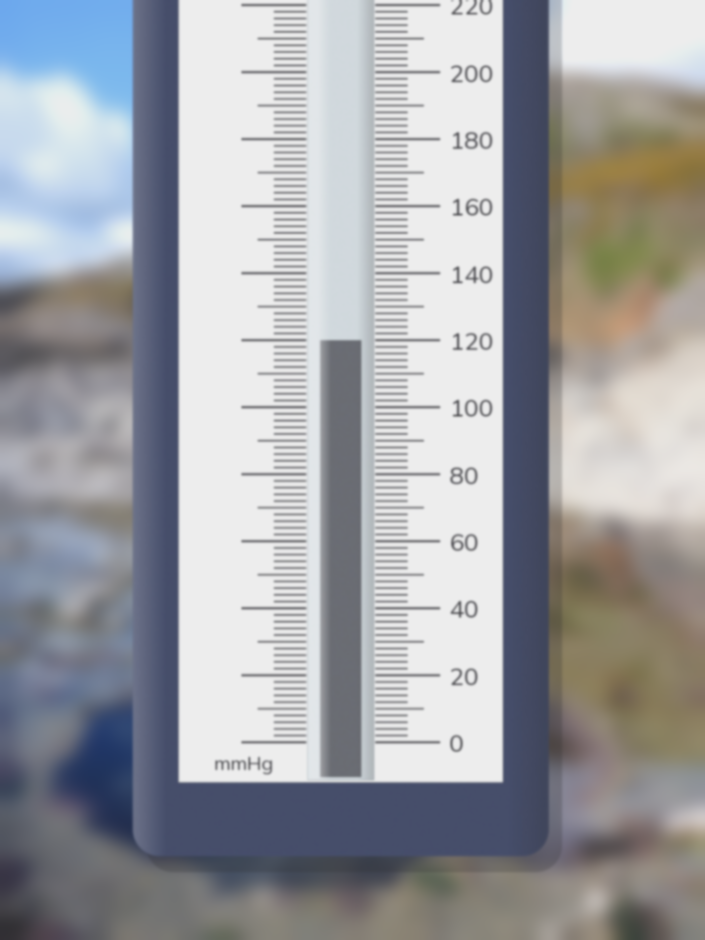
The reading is 120,mmHg
